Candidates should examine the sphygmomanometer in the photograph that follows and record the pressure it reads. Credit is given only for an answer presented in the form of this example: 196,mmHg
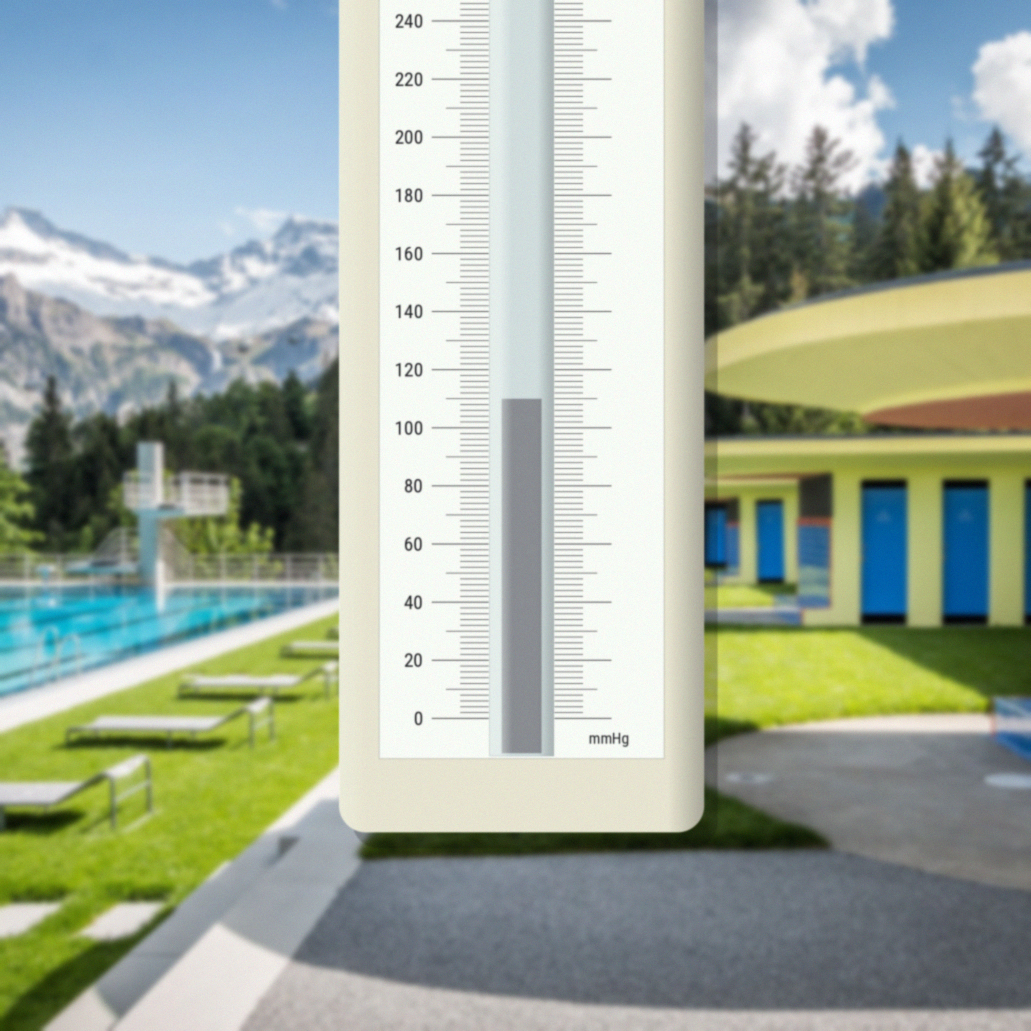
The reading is 110,mmHg
